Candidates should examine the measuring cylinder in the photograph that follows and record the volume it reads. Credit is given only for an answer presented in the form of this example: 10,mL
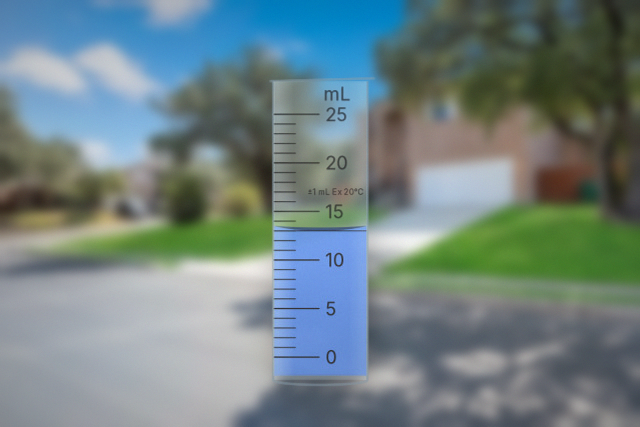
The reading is 13,mL
